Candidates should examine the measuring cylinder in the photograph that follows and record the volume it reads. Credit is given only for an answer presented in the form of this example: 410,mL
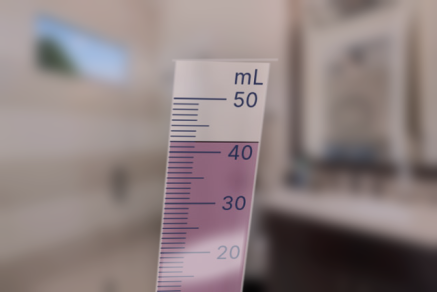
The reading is 42,mL
